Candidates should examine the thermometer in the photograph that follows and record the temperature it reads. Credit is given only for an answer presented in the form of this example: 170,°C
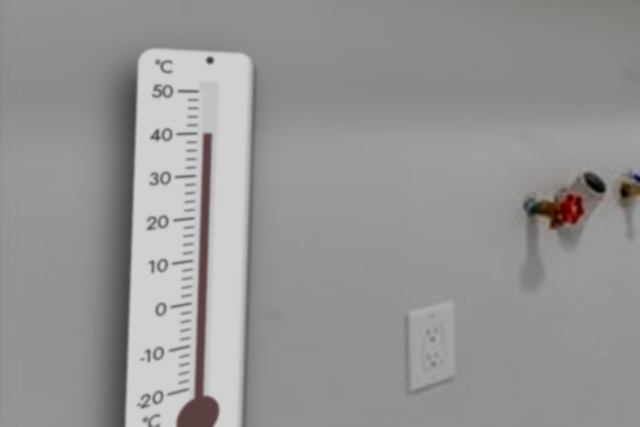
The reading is 40,°C
